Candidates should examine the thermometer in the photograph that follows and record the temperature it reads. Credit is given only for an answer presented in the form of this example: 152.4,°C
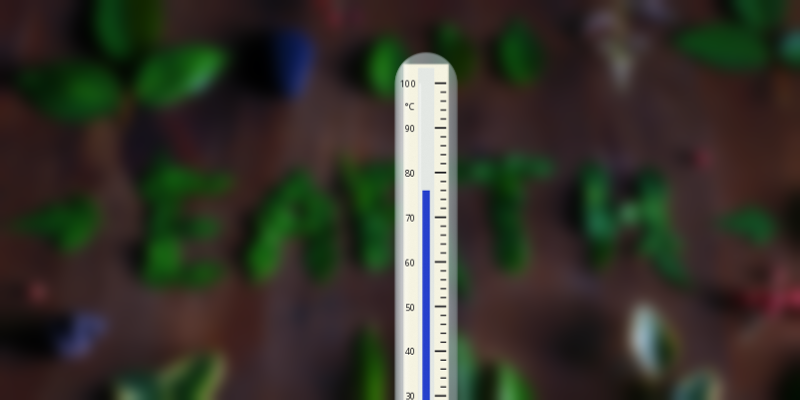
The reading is 76,°C
